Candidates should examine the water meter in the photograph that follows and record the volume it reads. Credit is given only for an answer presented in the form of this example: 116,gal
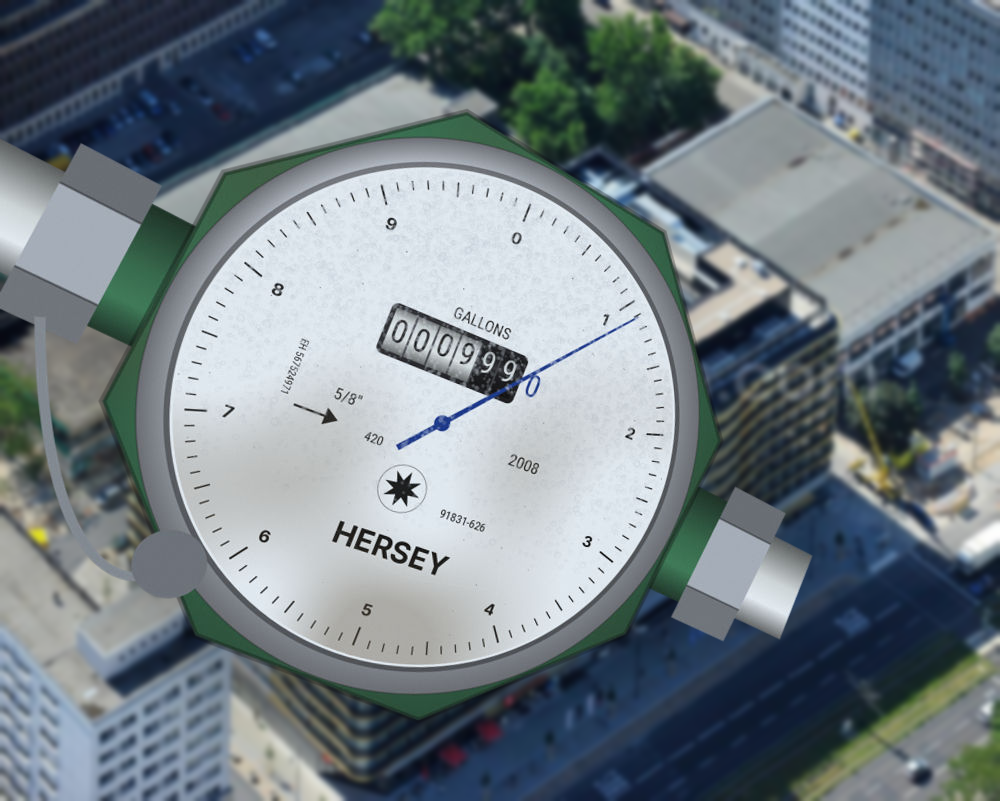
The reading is 9991.1,gal
